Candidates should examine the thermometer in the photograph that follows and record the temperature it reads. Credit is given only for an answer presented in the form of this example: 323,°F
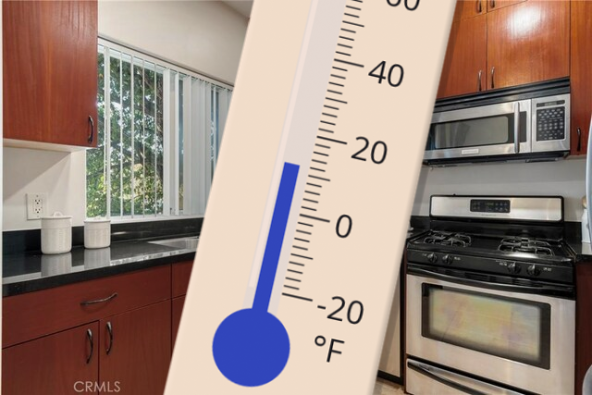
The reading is 12,°F
